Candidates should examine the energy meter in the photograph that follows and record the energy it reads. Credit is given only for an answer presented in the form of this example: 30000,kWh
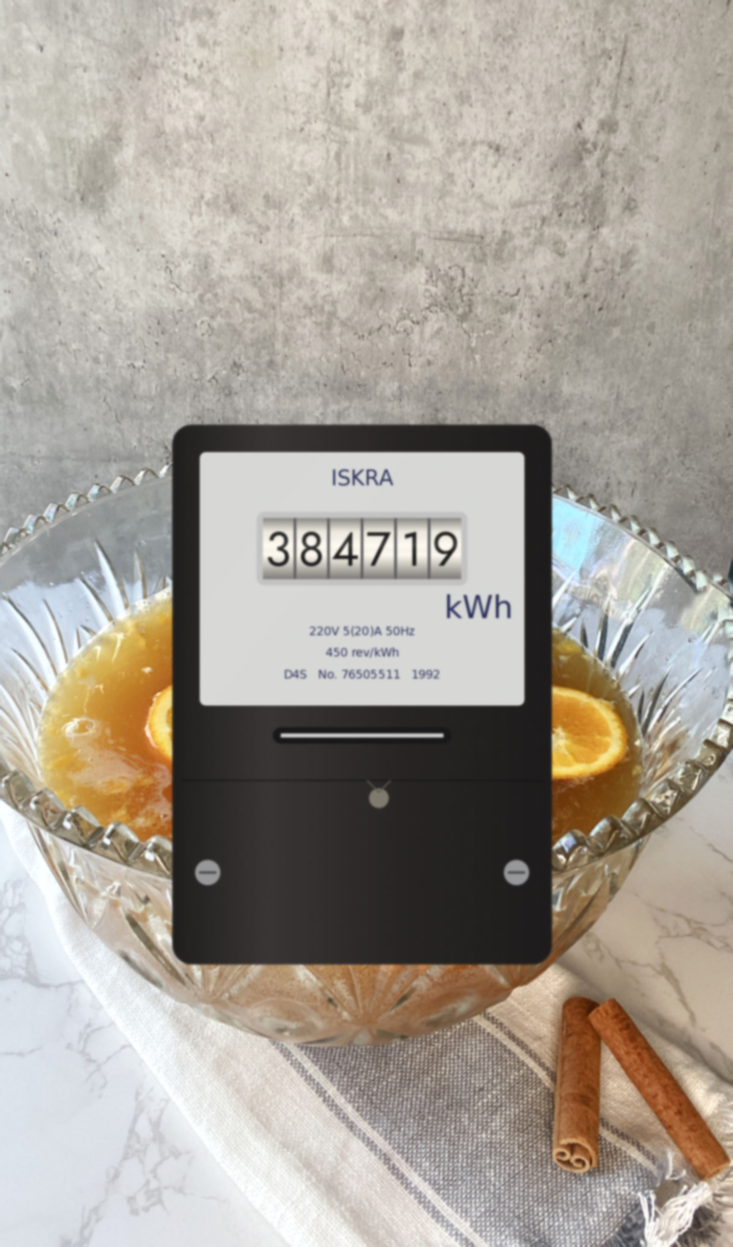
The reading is 384719,kWh
